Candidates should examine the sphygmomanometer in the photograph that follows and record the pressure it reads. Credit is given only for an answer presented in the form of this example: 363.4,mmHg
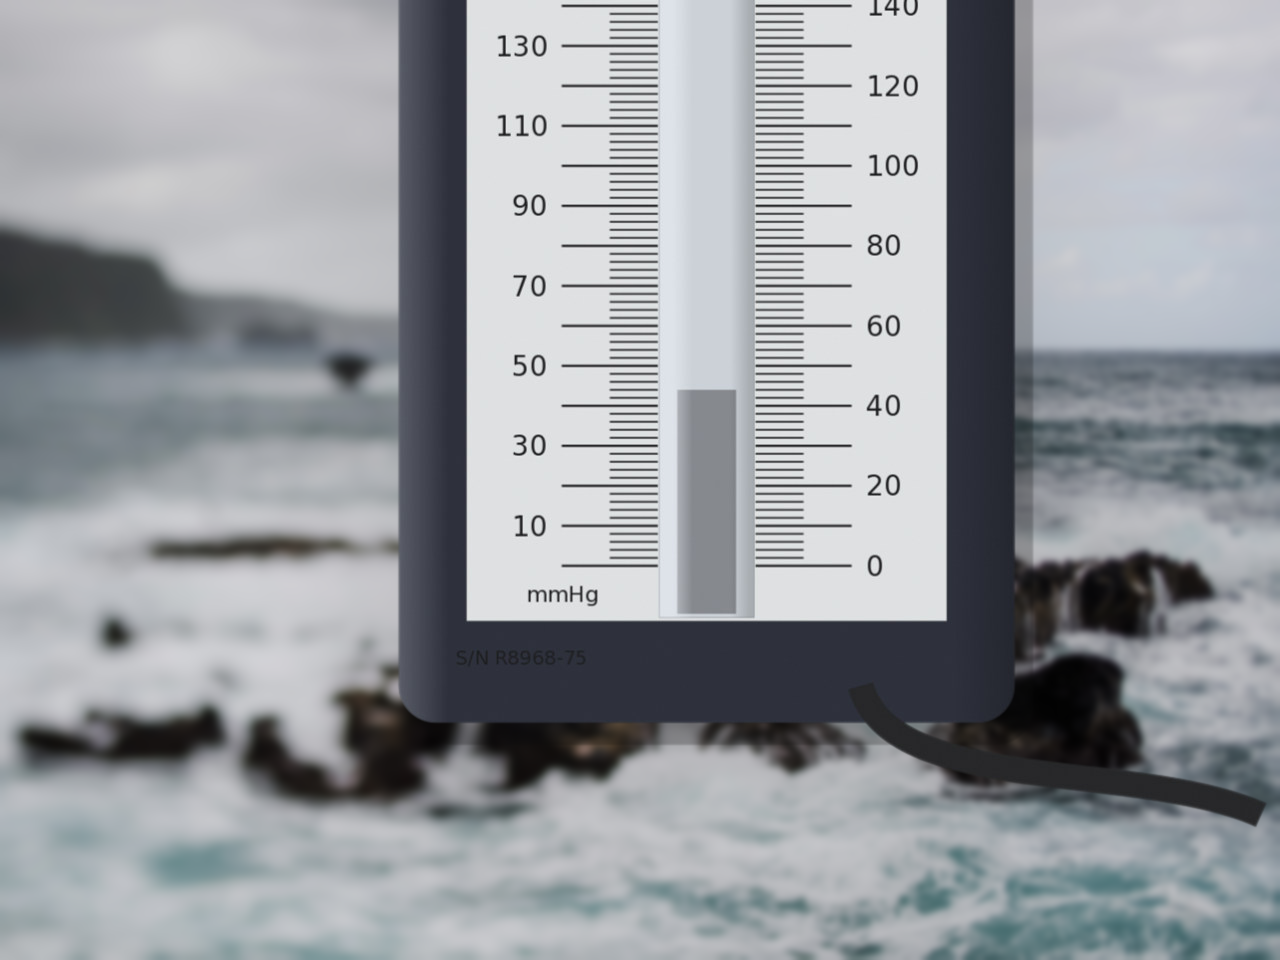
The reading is 44,mmHg
